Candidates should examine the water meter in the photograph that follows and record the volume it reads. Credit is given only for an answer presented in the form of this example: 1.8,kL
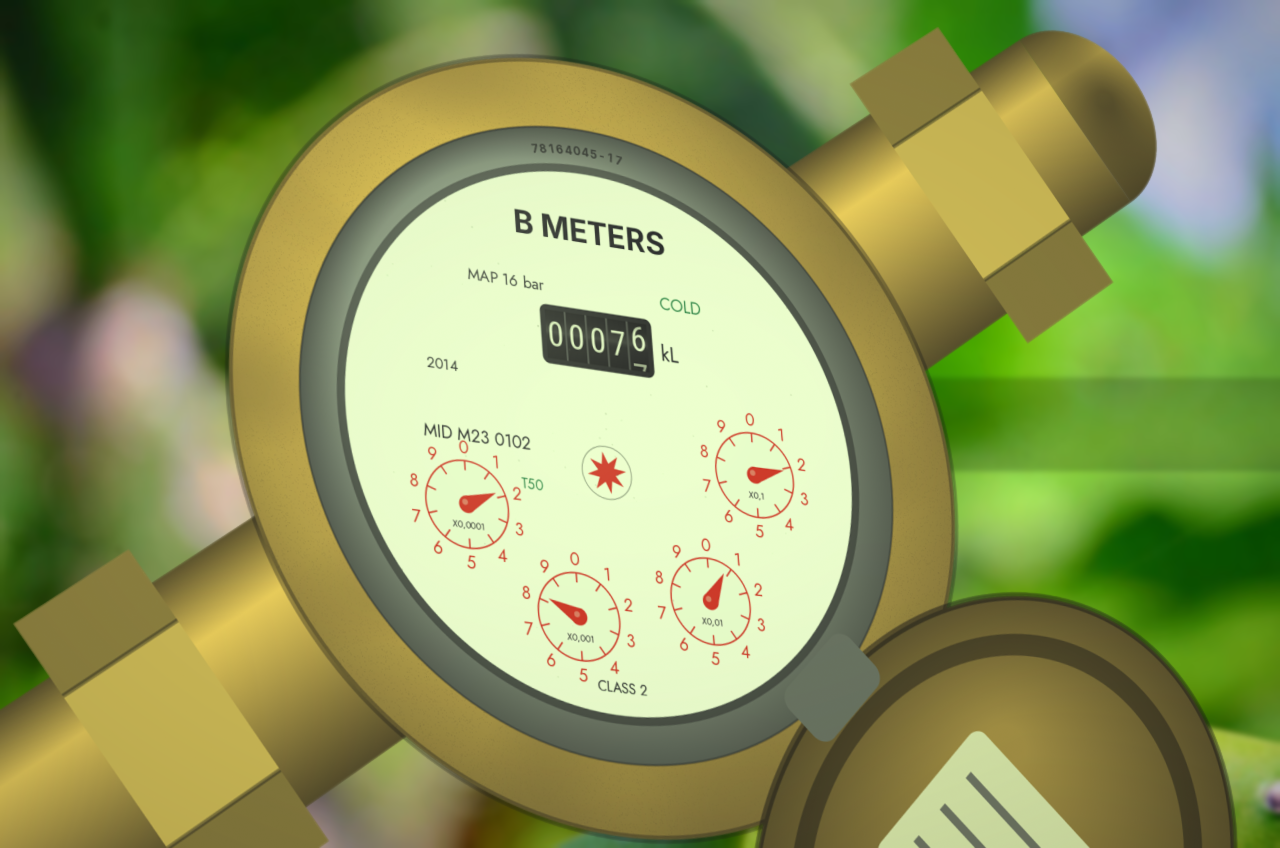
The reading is 76.2081,kL
